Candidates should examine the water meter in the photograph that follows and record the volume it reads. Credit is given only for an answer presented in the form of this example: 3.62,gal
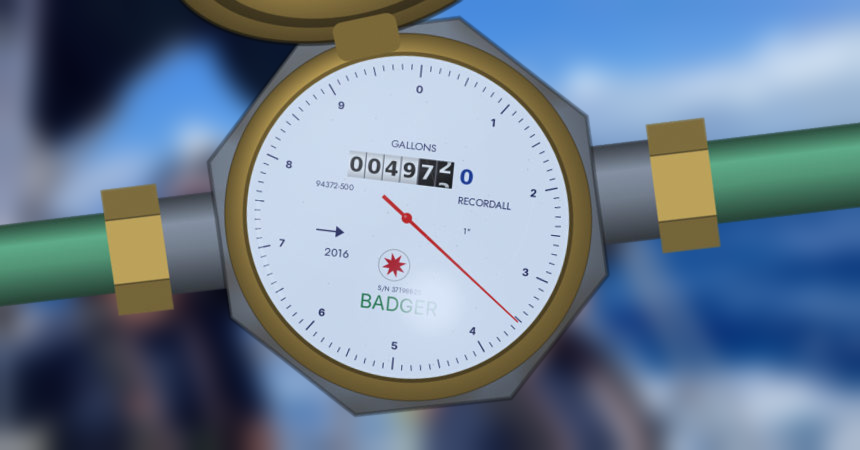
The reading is 49723.5,gal
